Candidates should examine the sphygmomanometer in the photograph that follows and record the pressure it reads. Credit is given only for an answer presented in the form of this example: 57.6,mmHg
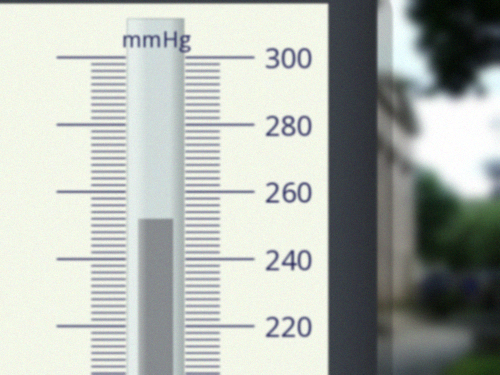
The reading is 252,mmHg
